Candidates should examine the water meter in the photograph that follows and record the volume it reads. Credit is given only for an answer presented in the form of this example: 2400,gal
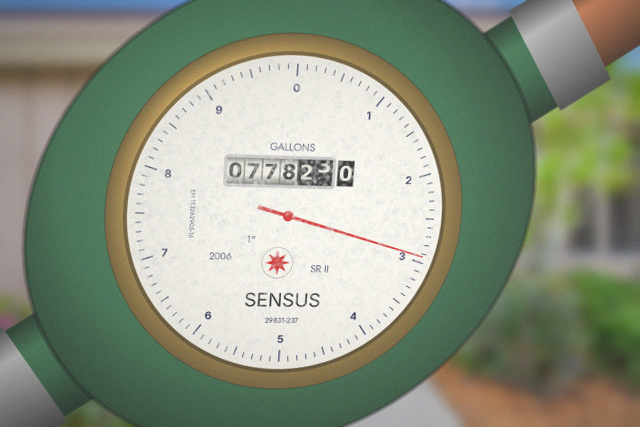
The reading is 778232.9,gal
